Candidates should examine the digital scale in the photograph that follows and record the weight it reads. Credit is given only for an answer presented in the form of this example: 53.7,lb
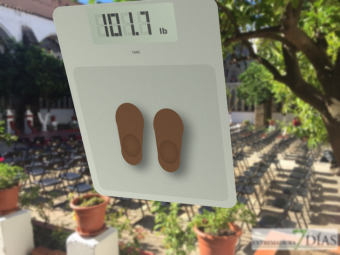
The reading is 101.7,lb
